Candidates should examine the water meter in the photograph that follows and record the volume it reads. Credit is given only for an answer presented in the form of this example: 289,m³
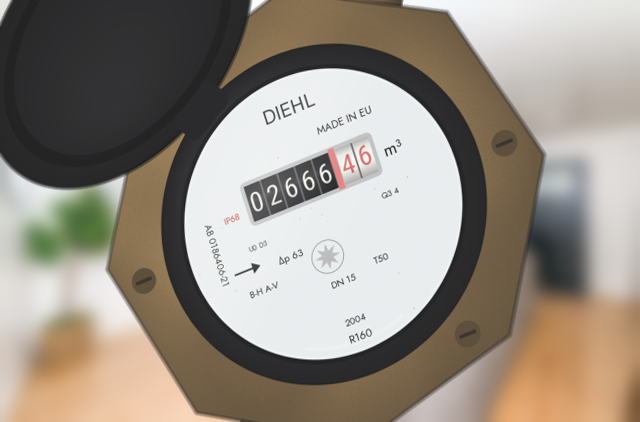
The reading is 2666.46,m³
